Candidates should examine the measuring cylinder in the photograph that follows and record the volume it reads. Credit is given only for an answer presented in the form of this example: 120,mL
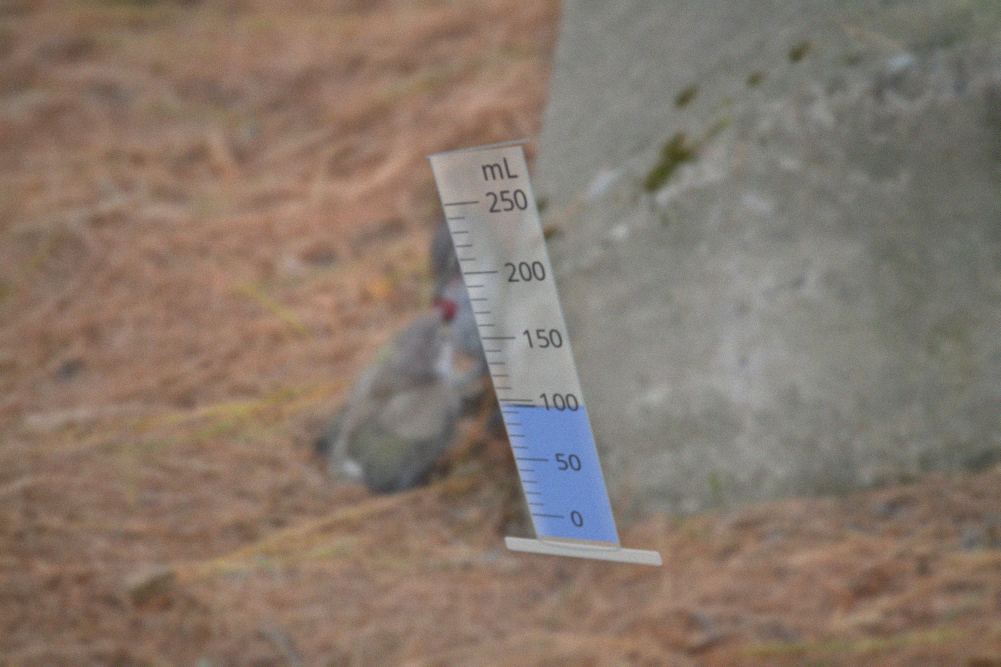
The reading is 95,mL
